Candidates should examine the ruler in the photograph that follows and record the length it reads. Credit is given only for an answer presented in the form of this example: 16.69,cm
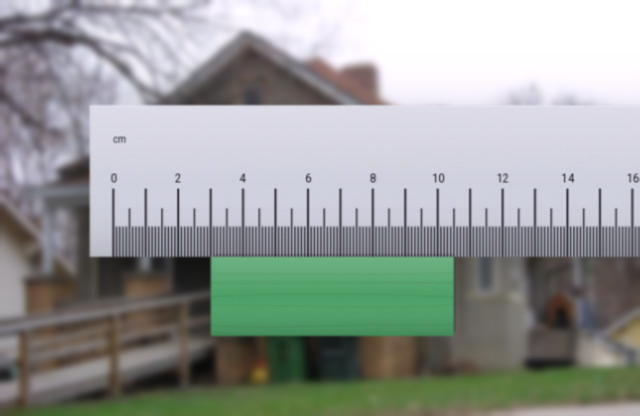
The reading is 7.5,cm
